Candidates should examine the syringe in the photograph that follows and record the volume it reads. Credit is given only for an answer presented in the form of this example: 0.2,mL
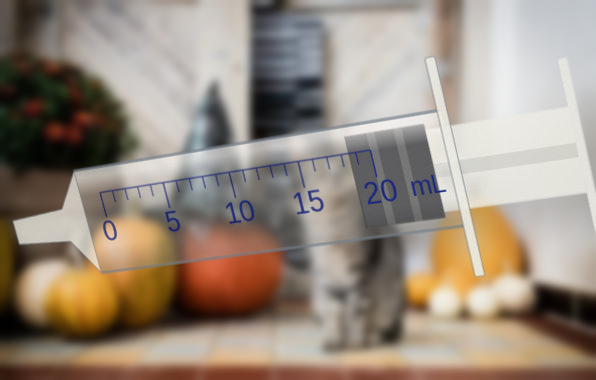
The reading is 18.5,mL
